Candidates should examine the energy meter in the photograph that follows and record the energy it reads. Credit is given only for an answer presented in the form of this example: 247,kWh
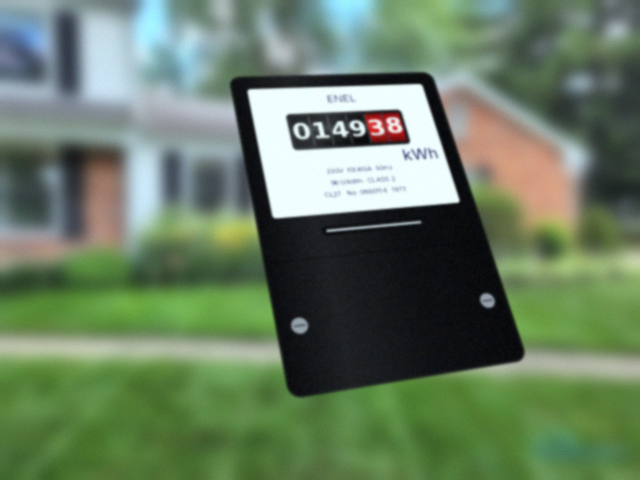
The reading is 149.38,kWh
